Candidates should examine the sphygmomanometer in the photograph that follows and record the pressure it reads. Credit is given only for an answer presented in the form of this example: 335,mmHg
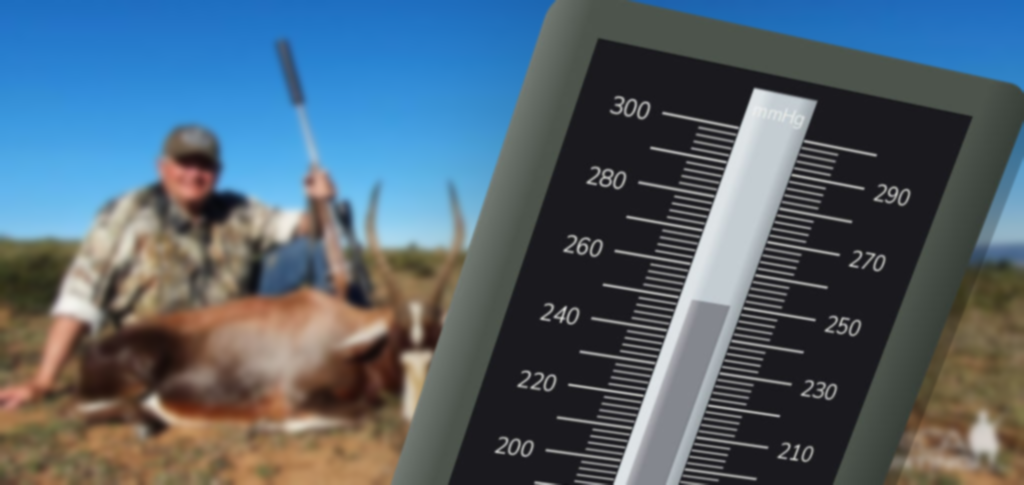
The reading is 250,mmHg
